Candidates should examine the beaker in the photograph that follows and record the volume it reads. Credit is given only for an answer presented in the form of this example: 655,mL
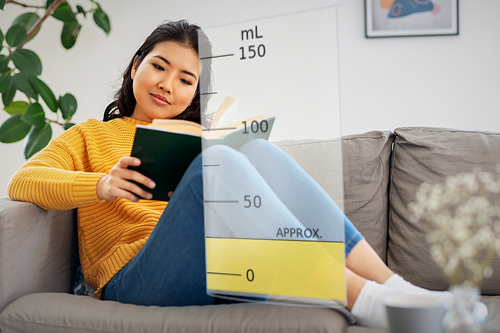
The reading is 25,mL
